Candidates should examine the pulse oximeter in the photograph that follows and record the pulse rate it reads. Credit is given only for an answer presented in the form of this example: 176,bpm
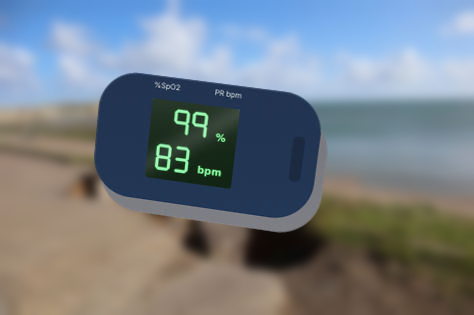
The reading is 83,bpm
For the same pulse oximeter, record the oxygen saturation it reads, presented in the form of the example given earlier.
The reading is 99,%
